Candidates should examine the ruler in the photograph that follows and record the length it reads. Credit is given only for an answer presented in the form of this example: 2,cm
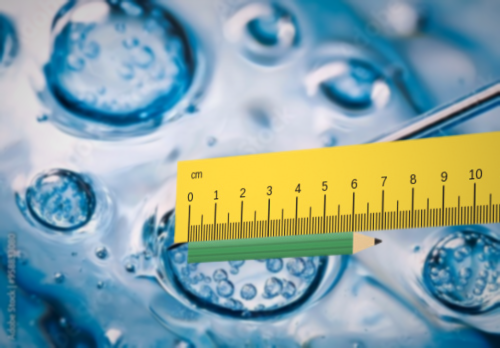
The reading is 7,cm
